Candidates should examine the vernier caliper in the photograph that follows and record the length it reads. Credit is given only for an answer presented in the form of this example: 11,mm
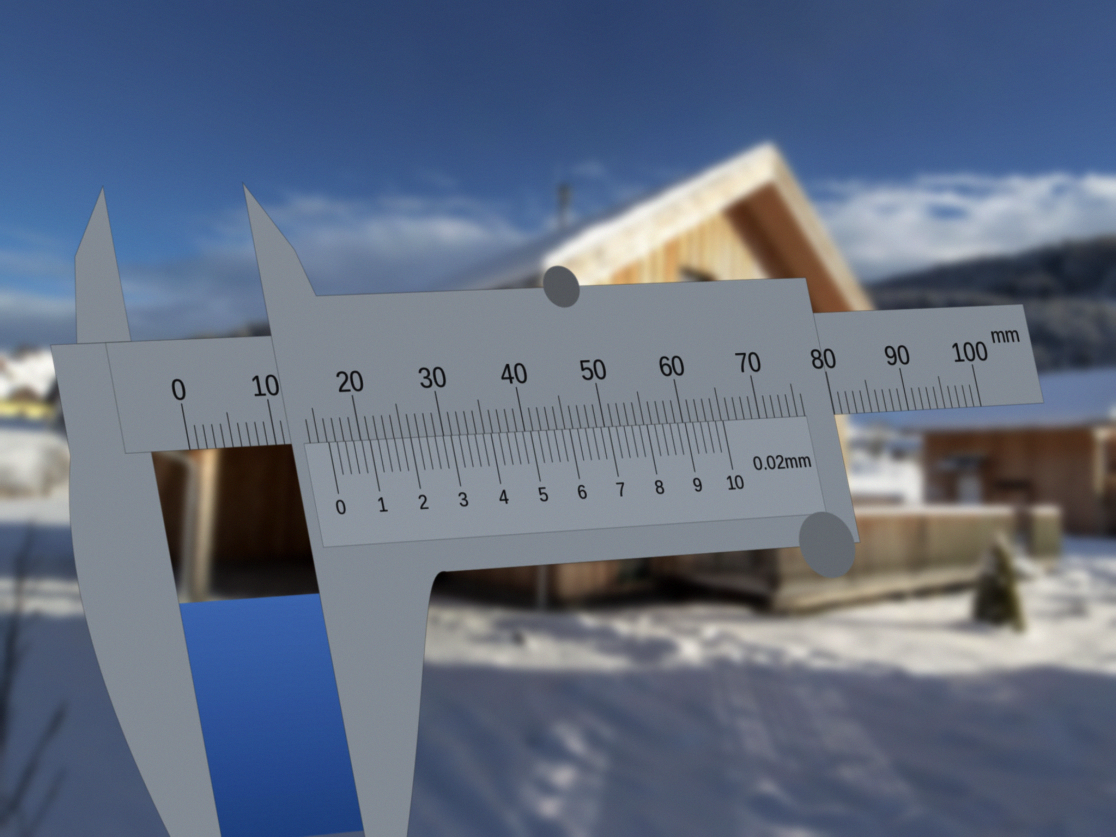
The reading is 16.2,mm
